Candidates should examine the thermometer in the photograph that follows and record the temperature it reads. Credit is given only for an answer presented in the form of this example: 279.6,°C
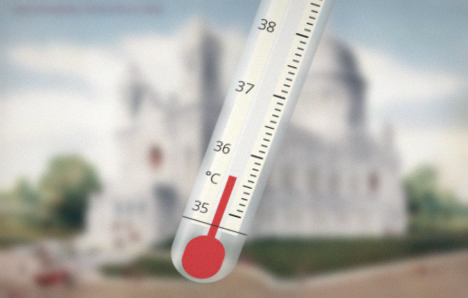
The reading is 35.6,°C
